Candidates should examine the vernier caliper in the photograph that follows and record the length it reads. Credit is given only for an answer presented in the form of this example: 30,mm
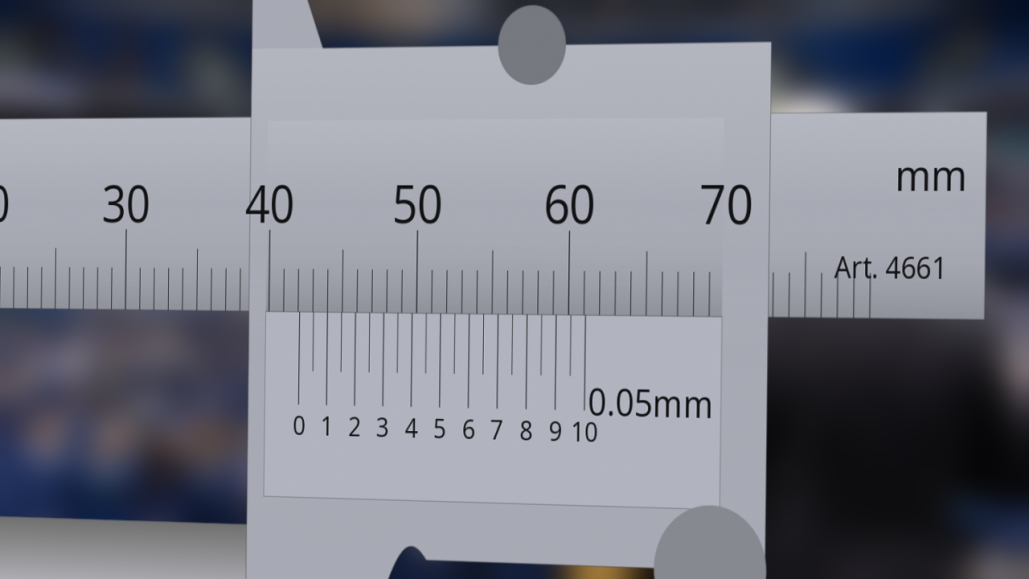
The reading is 42.1,mm
